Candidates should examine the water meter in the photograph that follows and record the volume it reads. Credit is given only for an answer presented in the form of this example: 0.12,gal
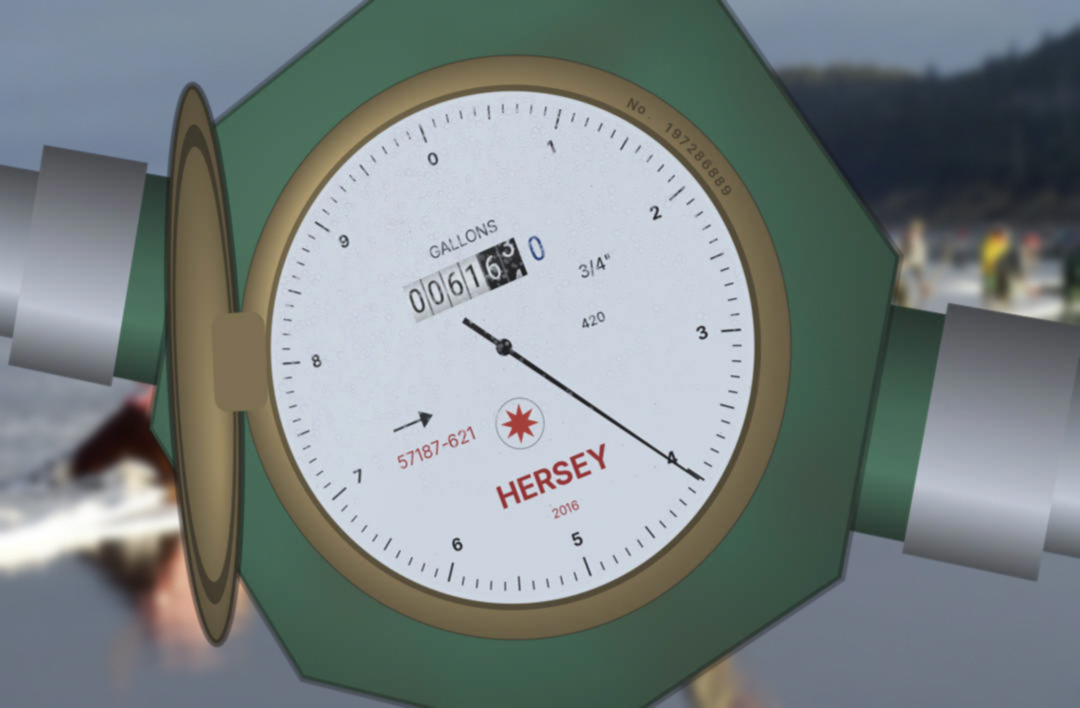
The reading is 61634.0,gal
